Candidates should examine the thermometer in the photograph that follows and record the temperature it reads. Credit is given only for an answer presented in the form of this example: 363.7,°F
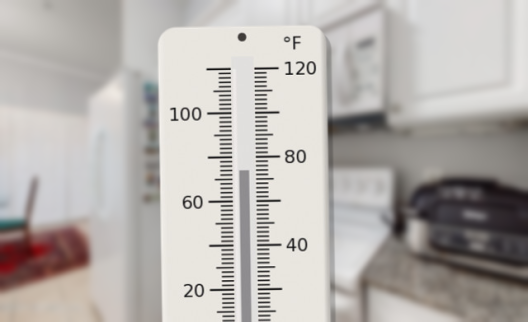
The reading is 74,°F
